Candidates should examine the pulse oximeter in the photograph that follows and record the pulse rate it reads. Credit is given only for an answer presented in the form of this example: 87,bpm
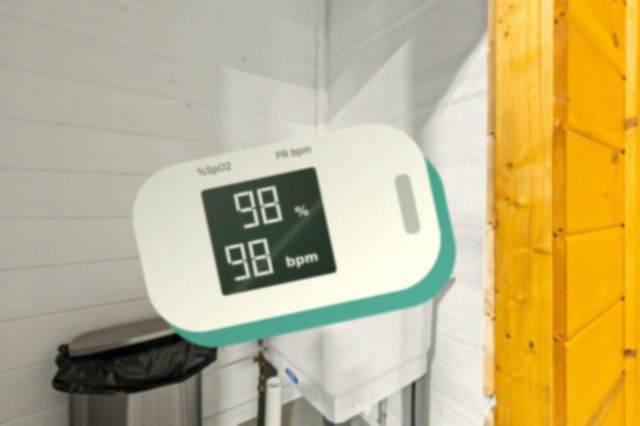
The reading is 98,bpm
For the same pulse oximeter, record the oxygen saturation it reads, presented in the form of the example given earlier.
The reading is 98,%
